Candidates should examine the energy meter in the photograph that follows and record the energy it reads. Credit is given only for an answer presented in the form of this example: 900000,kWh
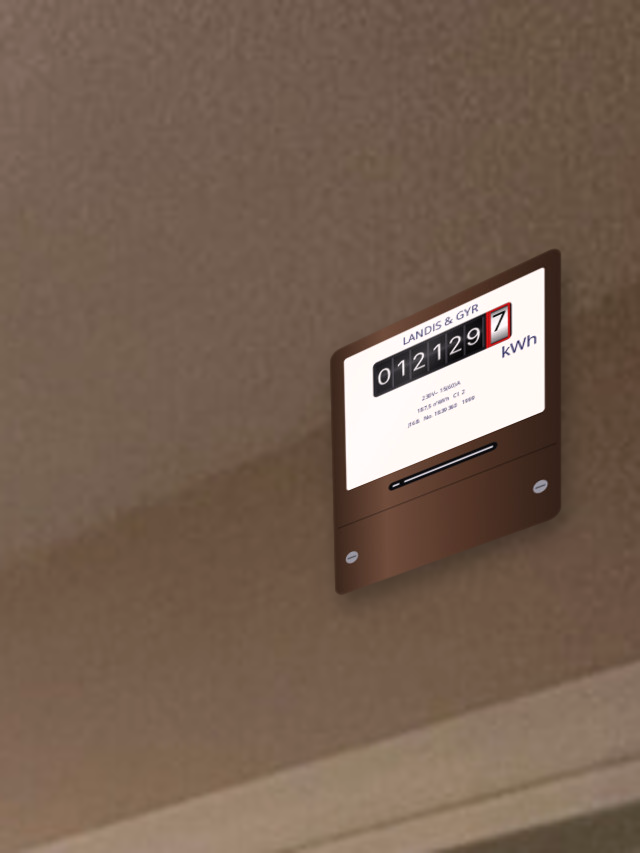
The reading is 12129.7,kWh
